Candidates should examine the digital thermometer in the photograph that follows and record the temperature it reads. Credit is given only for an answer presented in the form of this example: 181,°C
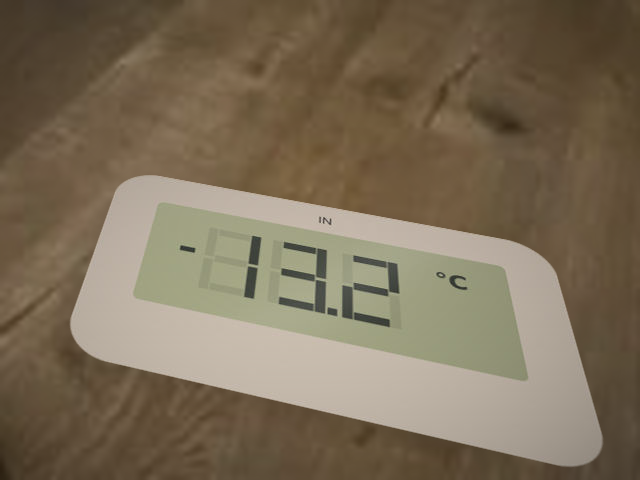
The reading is -13.2,°C
